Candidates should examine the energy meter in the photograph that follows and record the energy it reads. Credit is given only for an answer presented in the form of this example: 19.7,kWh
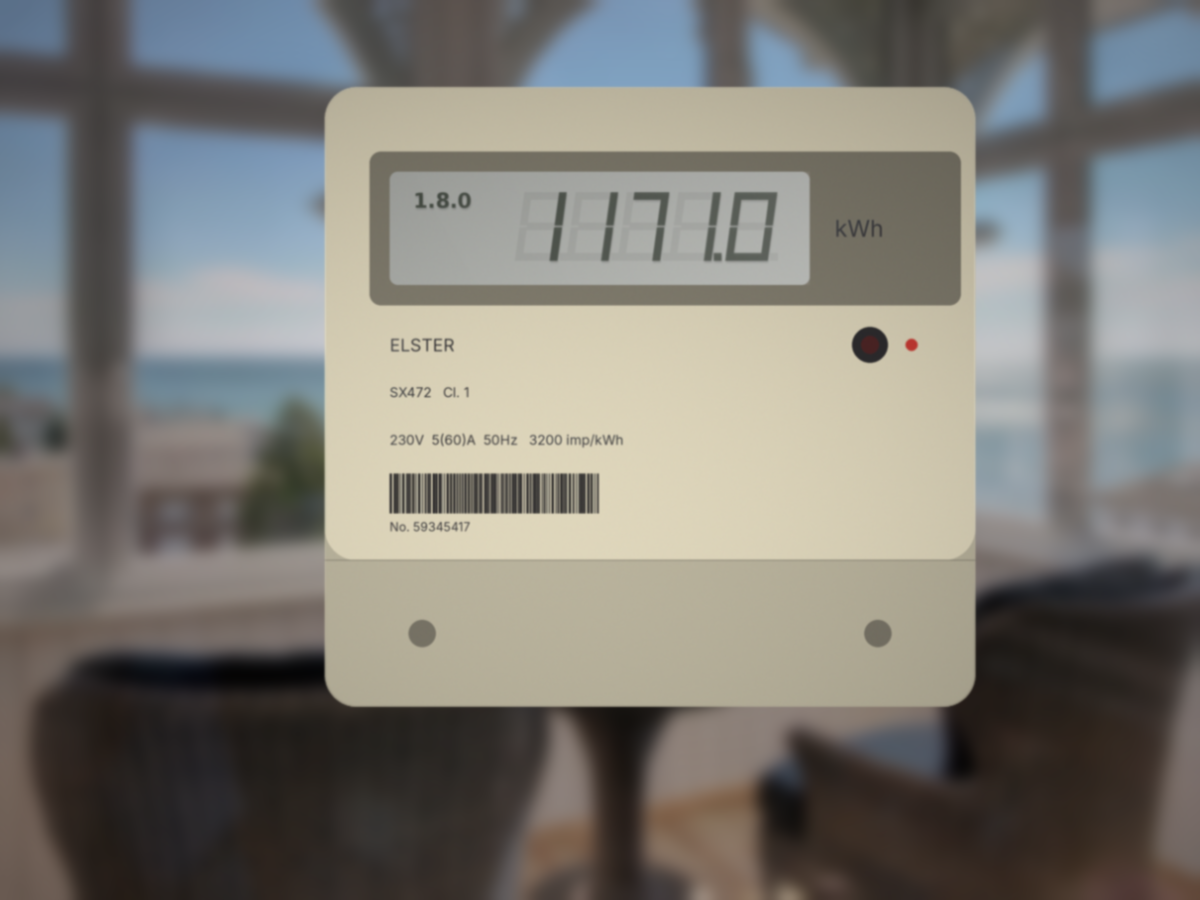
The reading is 1171.0,kWh
